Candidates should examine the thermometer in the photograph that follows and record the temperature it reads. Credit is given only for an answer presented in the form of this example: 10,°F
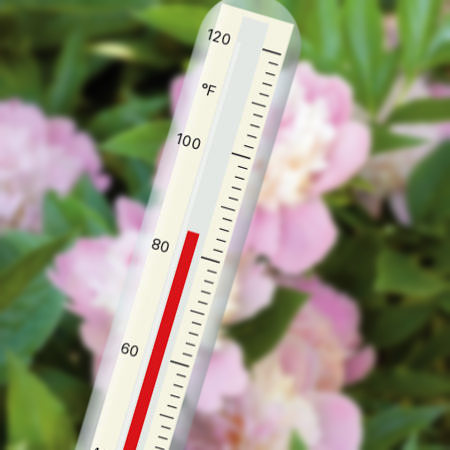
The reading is 84,°F
